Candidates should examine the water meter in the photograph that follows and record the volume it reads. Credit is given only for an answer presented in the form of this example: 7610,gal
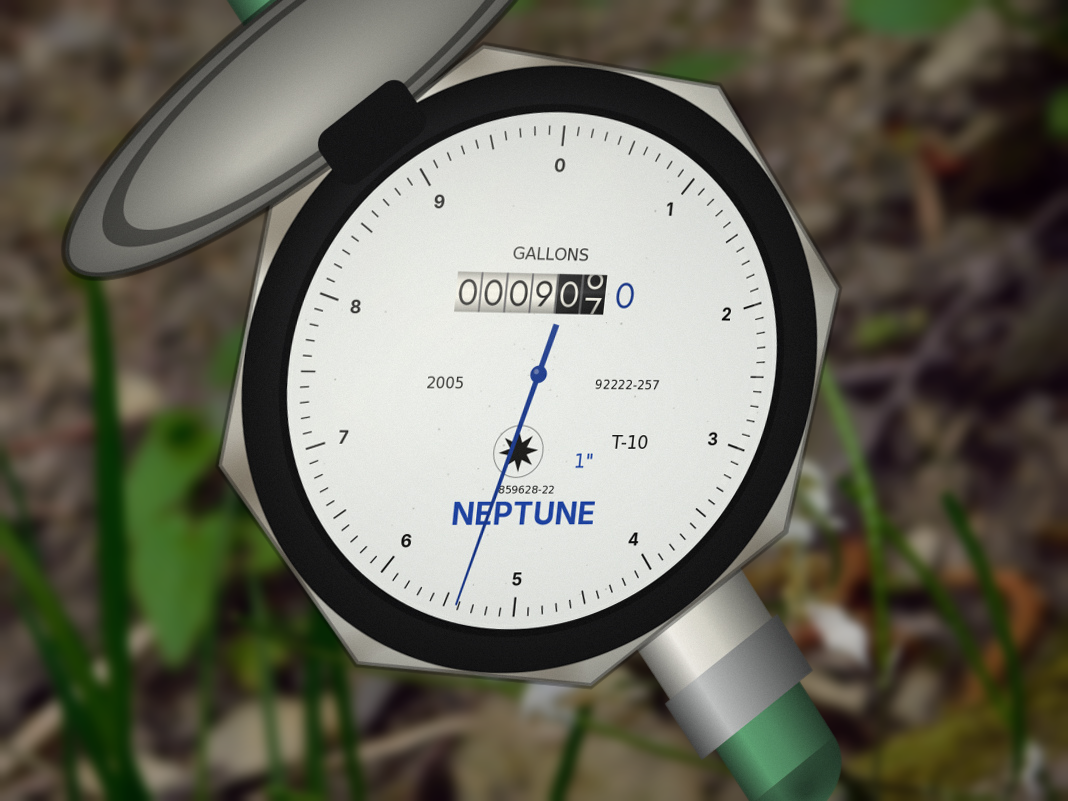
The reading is 9065.4,gal
